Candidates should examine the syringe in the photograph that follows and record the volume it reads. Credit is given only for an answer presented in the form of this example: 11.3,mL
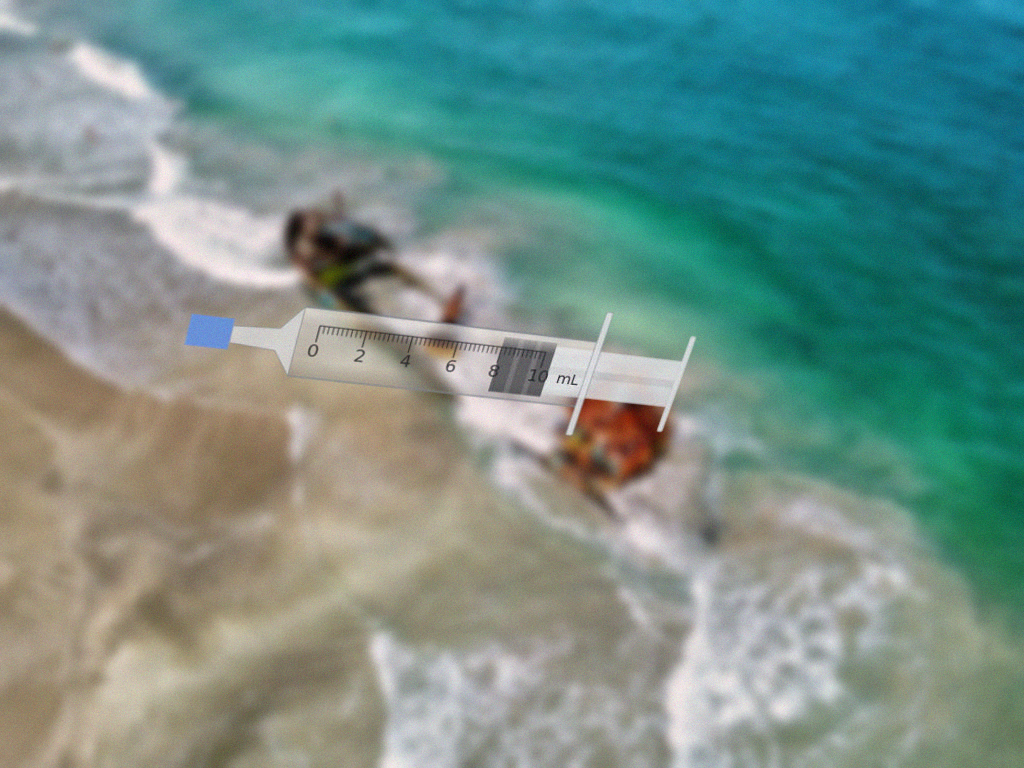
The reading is 8,mL
